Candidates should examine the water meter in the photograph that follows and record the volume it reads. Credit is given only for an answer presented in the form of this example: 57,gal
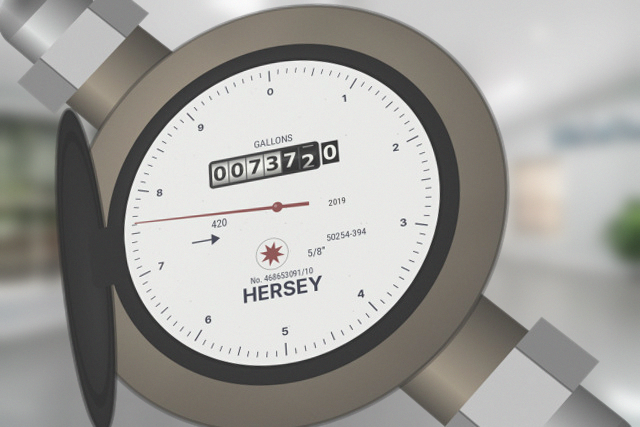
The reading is 73717.6,gal
